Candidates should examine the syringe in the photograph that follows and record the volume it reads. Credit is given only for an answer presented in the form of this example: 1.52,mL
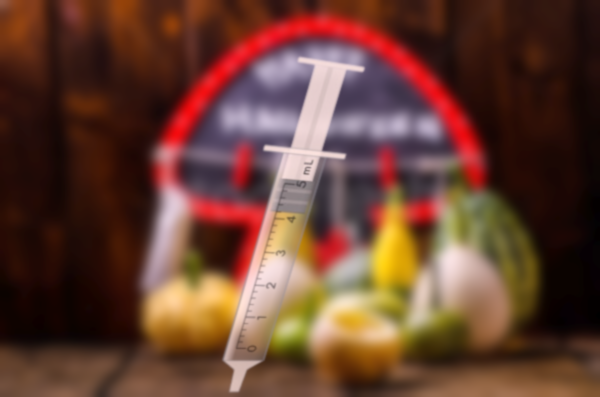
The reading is 4.2,mL
